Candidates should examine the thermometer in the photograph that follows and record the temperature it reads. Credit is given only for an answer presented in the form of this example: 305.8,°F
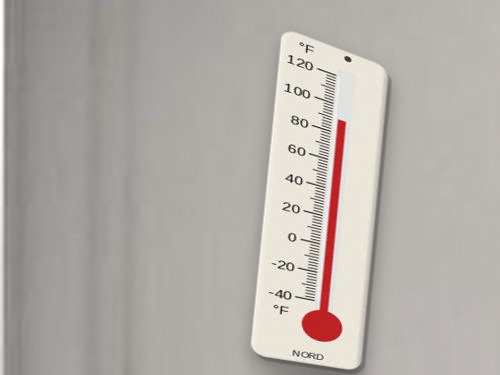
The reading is 90,°F
